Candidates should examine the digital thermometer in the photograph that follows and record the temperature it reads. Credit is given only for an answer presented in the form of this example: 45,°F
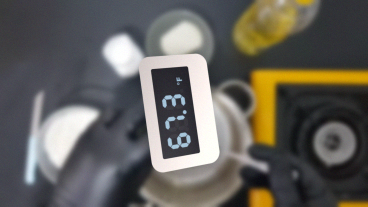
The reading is 67.3,°F
